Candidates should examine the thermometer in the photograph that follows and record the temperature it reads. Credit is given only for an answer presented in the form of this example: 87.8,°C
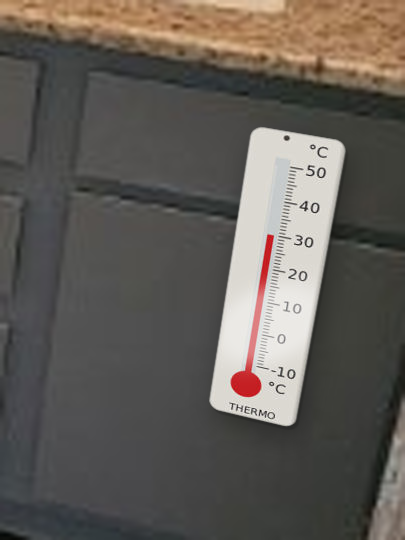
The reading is 30,°C
